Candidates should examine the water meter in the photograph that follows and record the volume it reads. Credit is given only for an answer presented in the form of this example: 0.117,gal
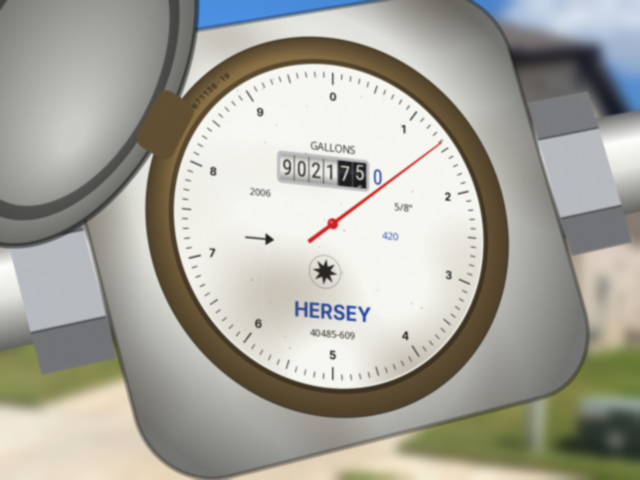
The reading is 9021751.4,gal
